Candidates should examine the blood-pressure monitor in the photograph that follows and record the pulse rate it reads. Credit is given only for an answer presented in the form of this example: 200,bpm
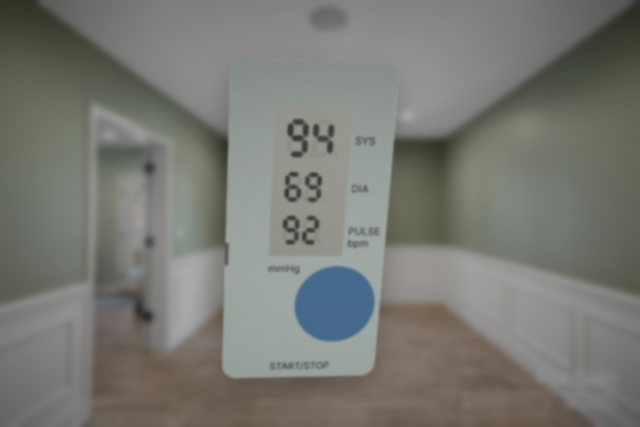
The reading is 92,bpm
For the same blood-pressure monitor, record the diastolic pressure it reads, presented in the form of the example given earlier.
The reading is 69,mmHg
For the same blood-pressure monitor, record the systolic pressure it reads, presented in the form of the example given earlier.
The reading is 94,mmHg
